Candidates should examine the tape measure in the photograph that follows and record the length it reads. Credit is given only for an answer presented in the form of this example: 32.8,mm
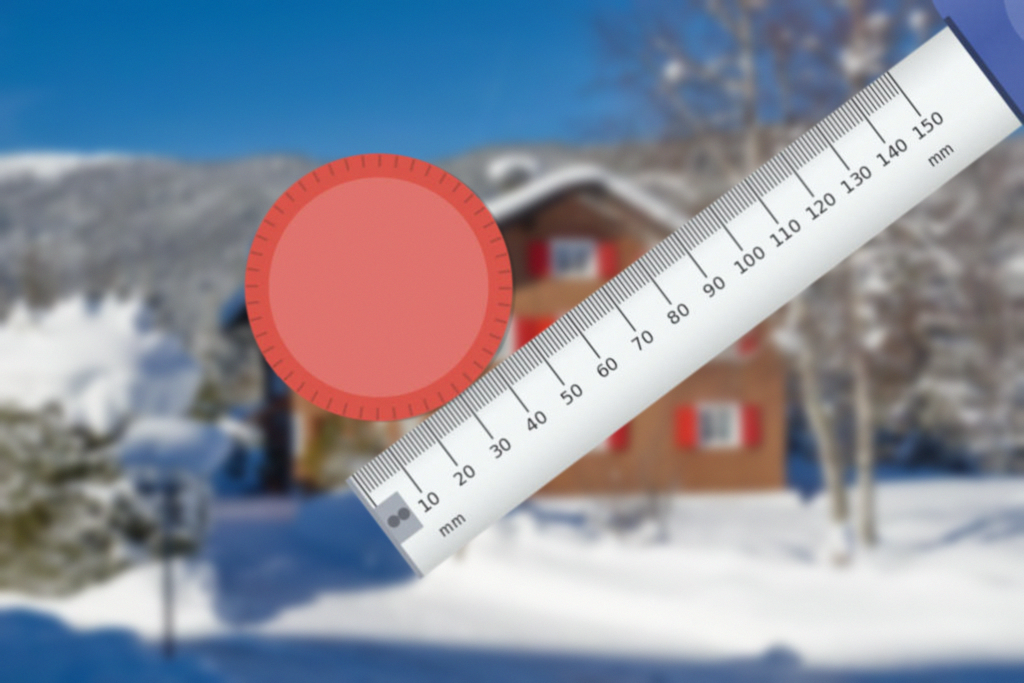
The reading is 60,mm
